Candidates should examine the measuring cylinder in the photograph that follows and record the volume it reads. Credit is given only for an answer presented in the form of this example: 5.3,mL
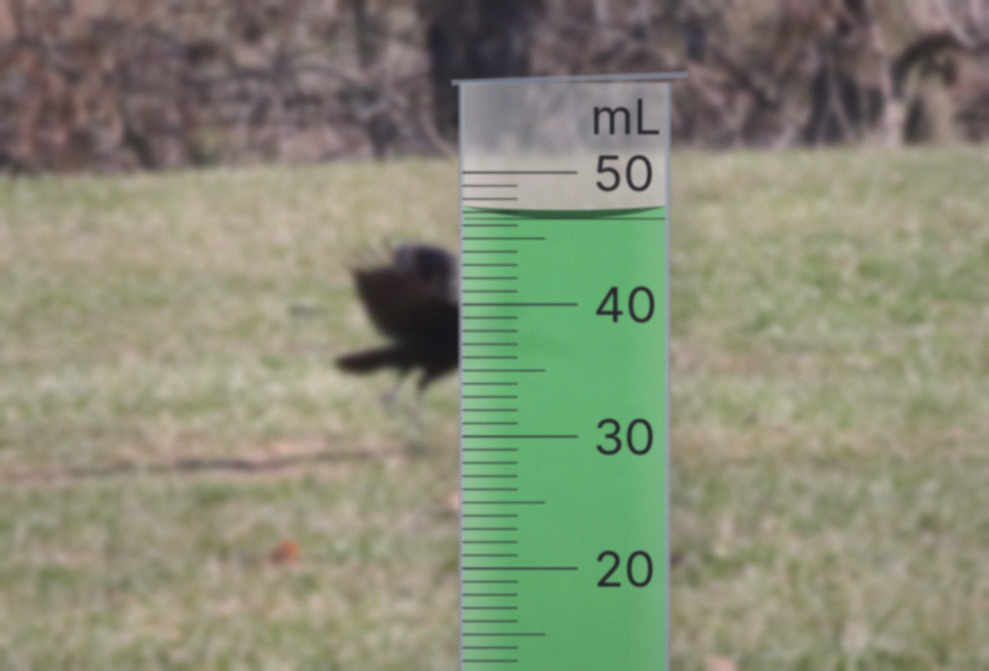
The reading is 46.5,mL
